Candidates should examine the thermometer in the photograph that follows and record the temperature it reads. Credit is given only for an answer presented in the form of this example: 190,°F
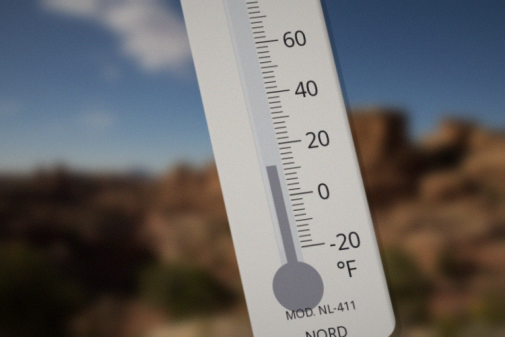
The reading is 12,°F
